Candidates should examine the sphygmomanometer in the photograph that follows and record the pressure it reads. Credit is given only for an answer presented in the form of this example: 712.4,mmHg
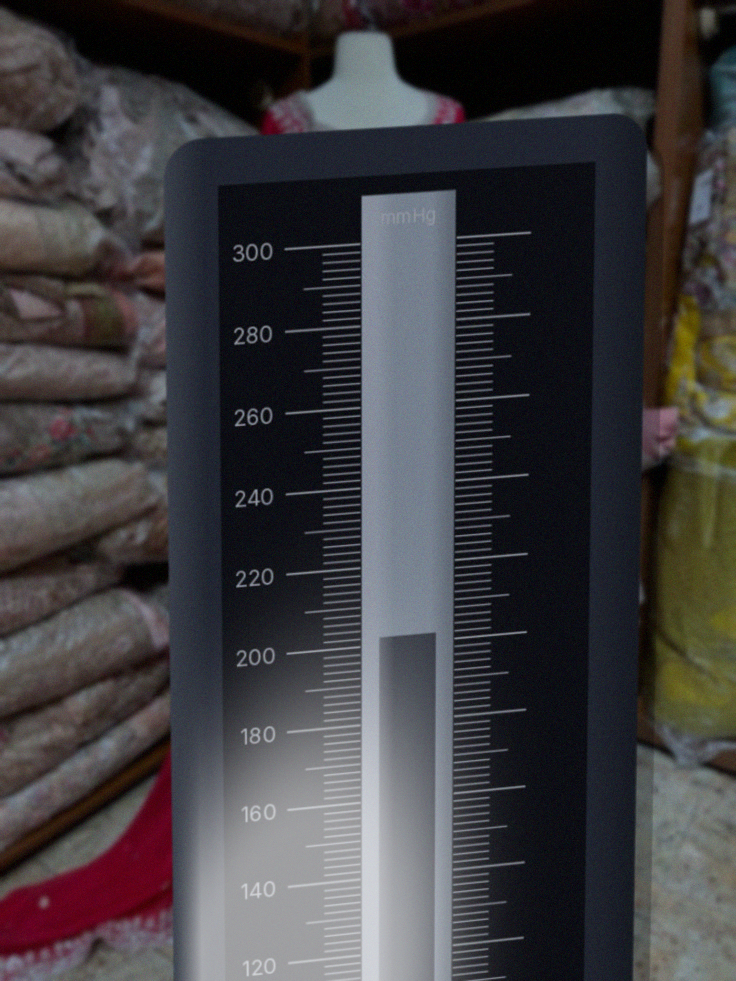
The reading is 202,mmHg
